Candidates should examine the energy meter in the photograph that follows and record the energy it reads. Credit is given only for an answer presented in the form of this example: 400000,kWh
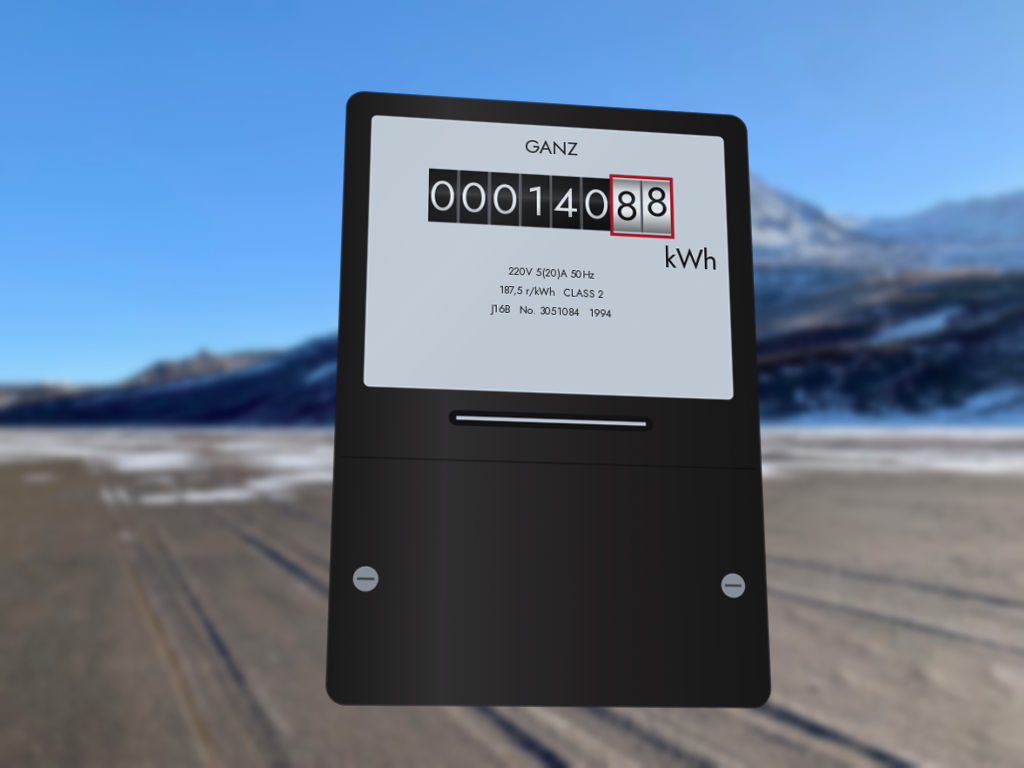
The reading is 140.88,kWh
